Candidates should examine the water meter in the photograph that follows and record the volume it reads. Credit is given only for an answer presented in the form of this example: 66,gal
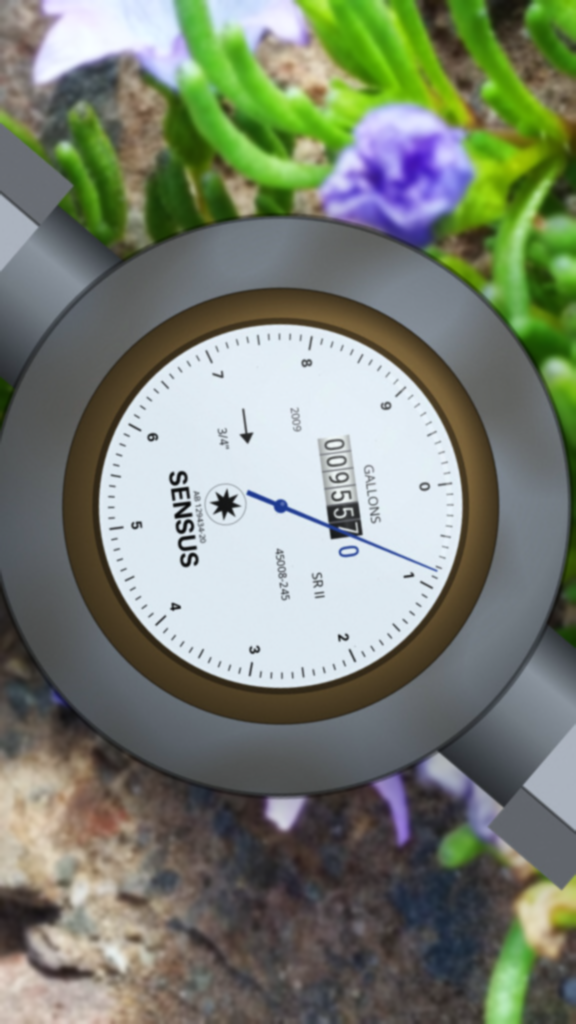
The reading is 95570.8,gal
